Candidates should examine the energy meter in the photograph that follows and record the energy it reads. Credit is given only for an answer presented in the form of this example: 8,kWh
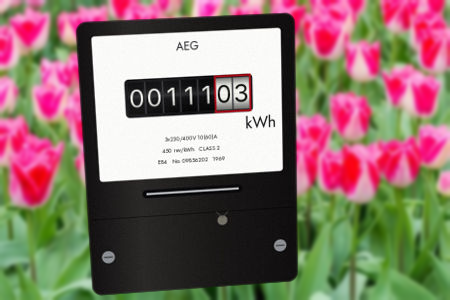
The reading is 111.03,kWh
